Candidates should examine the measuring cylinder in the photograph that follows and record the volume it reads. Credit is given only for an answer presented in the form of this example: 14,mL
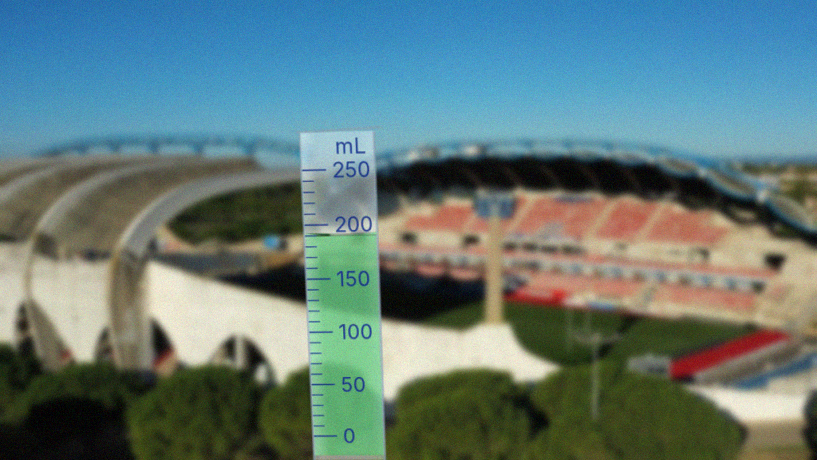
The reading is 190,mL
